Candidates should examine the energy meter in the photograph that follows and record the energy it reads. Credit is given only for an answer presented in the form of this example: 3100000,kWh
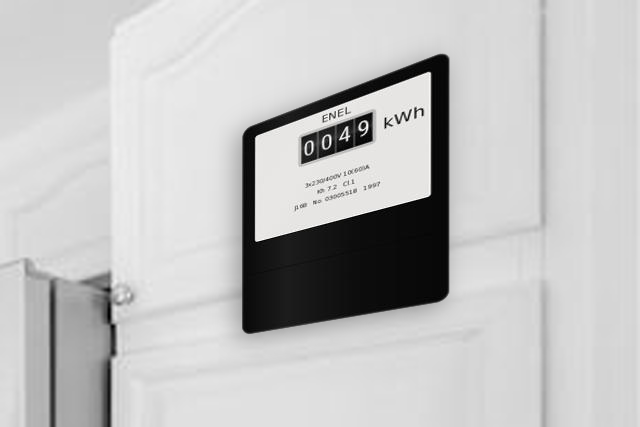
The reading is 49,kWh
